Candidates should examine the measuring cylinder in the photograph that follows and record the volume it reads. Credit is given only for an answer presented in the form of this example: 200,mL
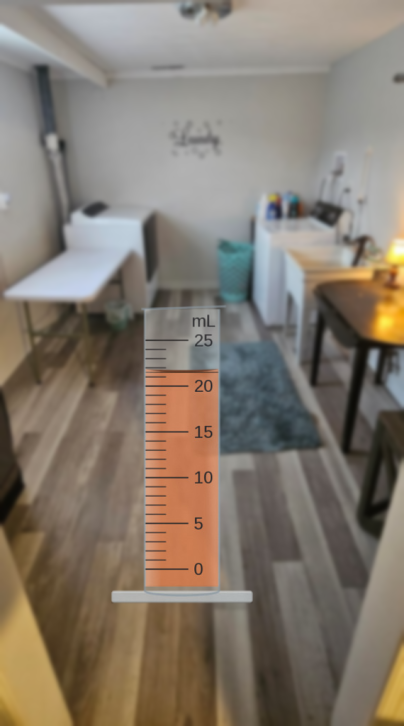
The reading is 21.5,mL
